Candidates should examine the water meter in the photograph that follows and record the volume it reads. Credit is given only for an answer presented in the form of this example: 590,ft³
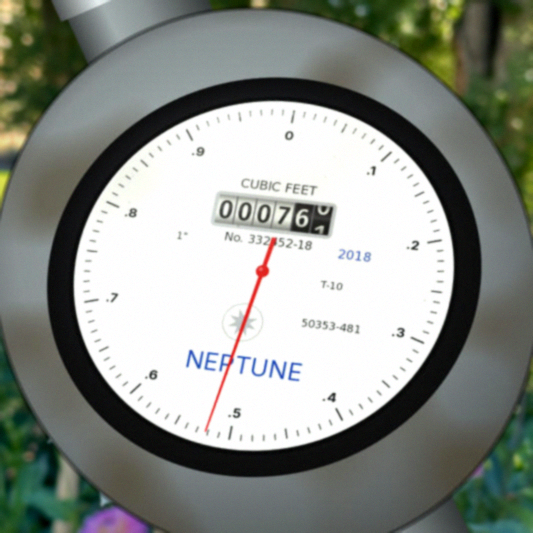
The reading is 760.52,ft³
